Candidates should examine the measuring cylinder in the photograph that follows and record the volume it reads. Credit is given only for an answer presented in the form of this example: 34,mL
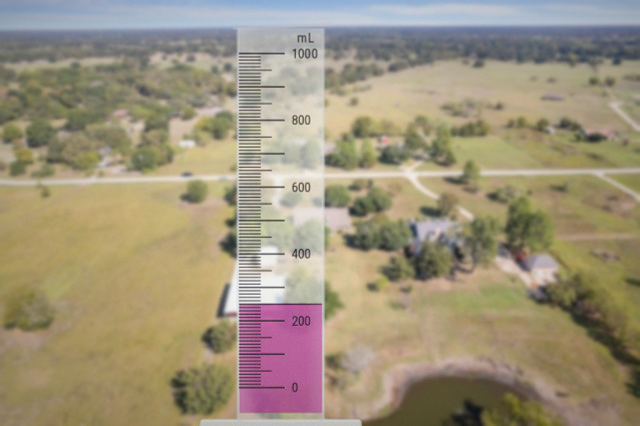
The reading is 250,mL
